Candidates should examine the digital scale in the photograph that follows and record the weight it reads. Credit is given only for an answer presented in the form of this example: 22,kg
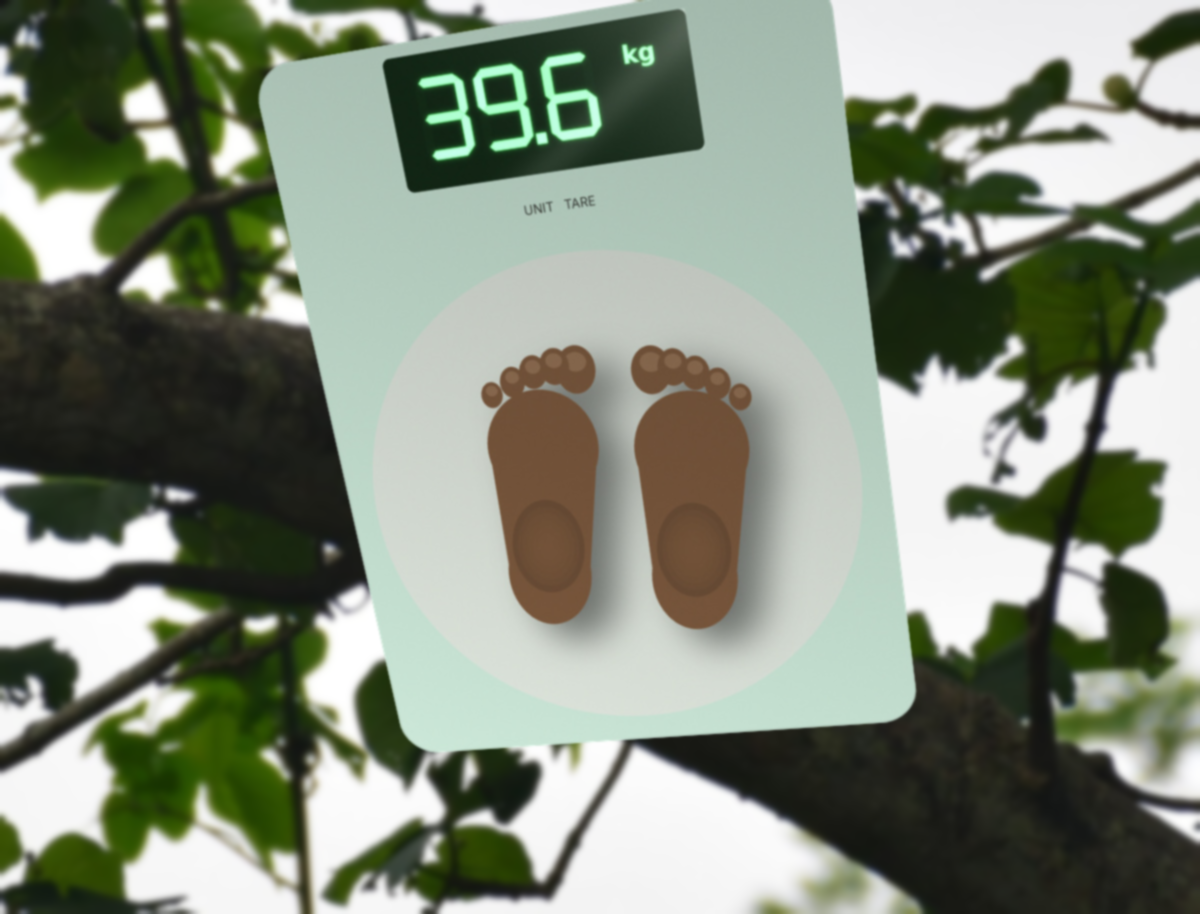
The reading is 39.6,kg
